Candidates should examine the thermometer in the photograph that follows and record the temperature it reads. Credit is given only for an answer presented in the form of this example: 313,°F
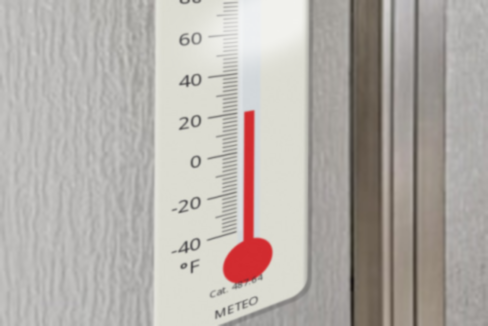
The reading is 20,°F
